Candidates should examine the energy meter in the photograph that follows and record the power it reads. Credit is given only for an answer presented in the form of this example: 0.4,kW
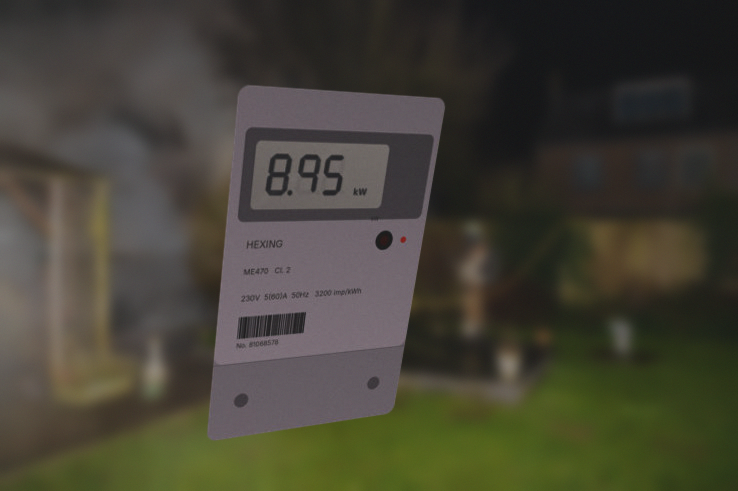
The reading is 8.95,kW
